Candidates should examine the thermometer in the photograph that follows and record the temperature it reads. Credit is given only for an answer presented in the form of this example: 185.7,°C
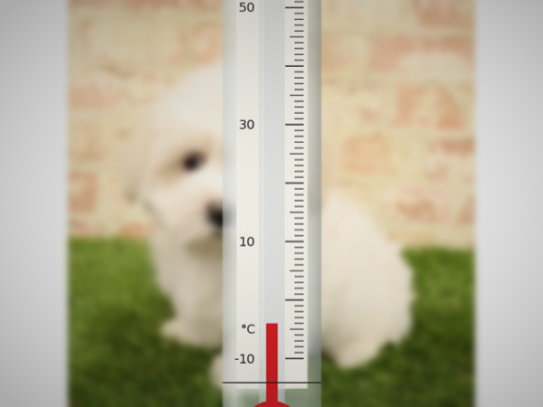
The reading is -4,°C
